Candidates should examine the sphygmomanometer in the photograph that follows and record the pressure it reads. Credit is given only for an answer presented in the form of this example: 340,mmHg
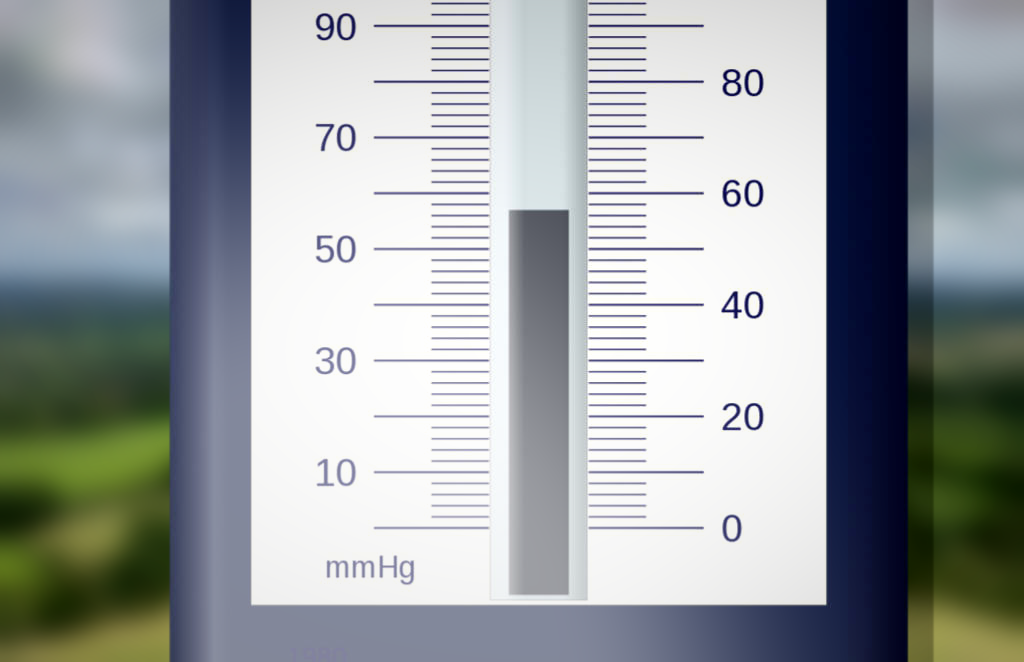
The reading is 57,mmHg
